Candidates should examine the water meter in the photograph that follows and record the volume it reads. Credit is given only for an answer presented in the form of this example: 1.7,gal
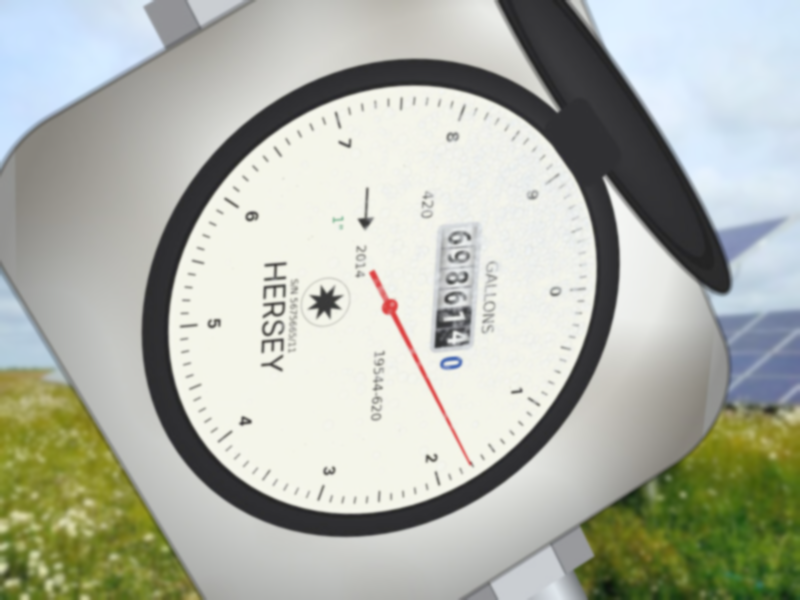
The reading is 6986141.7,gal
